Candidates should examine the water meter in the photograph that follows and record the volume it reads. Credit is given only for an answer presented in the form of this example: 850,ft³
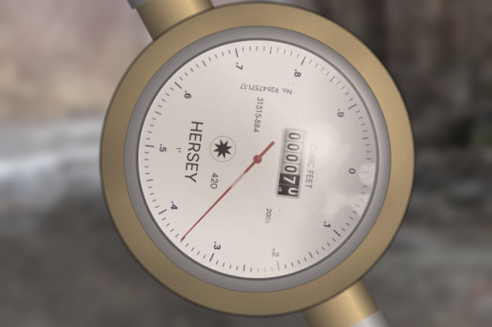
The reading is 70.35,ft³
